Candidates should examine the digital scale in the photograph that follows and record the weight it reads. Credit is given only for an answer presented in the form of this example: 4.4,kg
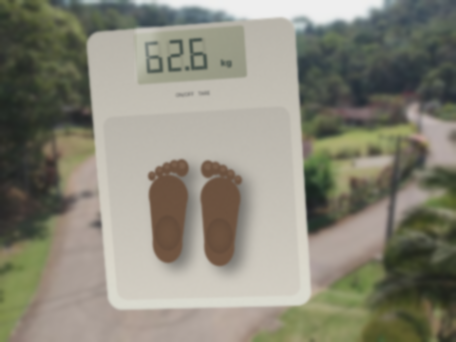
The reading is 62.6,kg
